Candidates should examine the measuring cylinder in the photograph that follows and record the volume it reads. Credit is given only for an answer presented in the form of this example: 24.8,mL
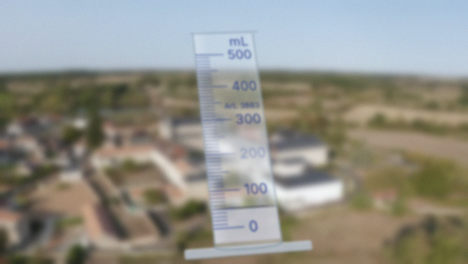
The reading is 50,mL
